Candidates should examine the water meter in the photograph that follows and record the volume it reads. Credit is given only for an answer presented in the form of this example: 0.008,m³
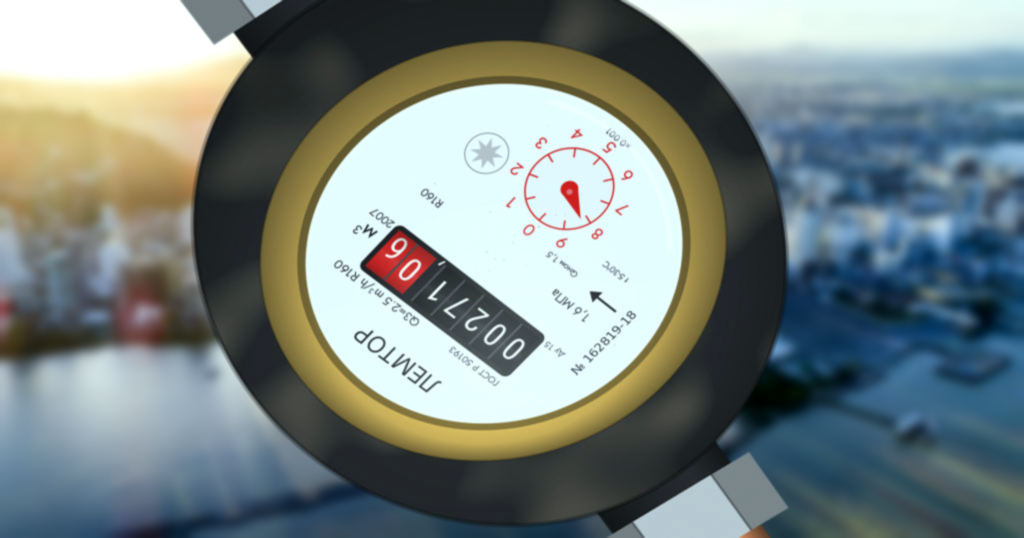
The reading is 271.058,m³
